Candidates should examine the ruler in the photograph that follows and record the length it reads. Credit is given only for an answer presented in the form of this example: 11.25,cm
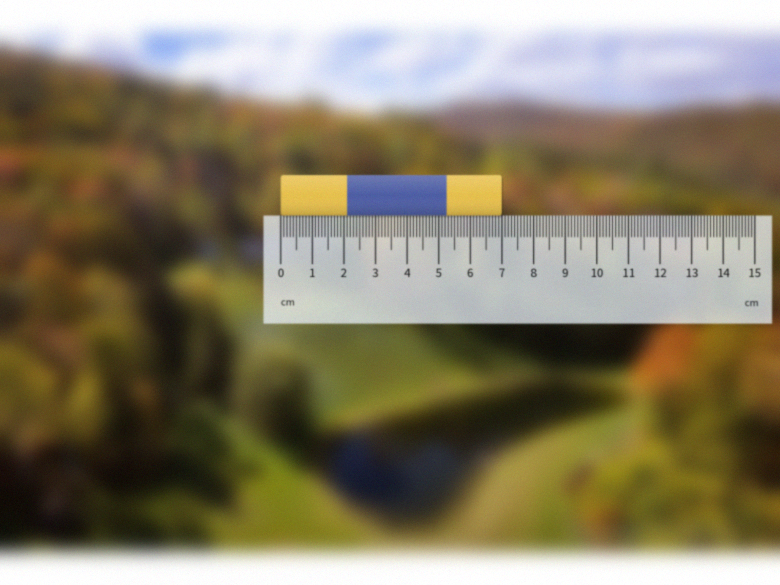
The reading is 7,cm
